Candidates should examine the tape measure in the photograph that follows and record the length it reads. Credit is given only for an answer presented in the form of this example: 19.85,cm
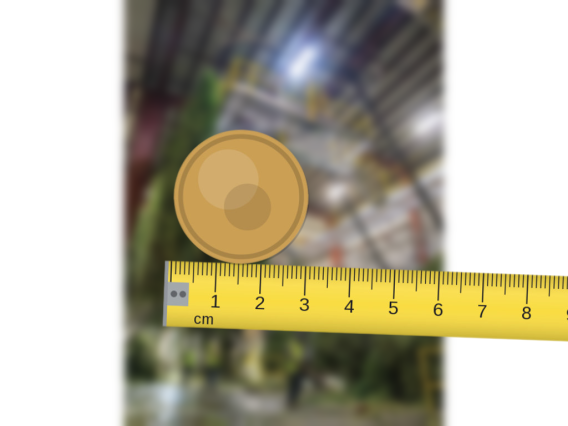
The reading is 3,cm
